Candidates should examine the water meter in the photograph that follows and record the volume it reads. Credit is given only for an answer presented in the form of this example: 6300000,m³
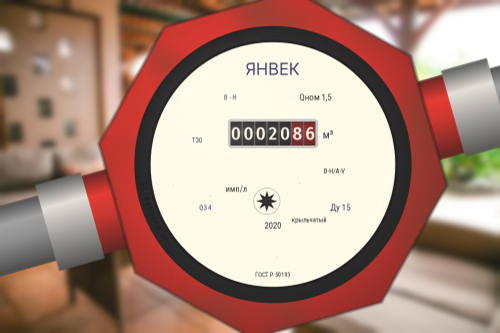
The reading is 20.86,m³
